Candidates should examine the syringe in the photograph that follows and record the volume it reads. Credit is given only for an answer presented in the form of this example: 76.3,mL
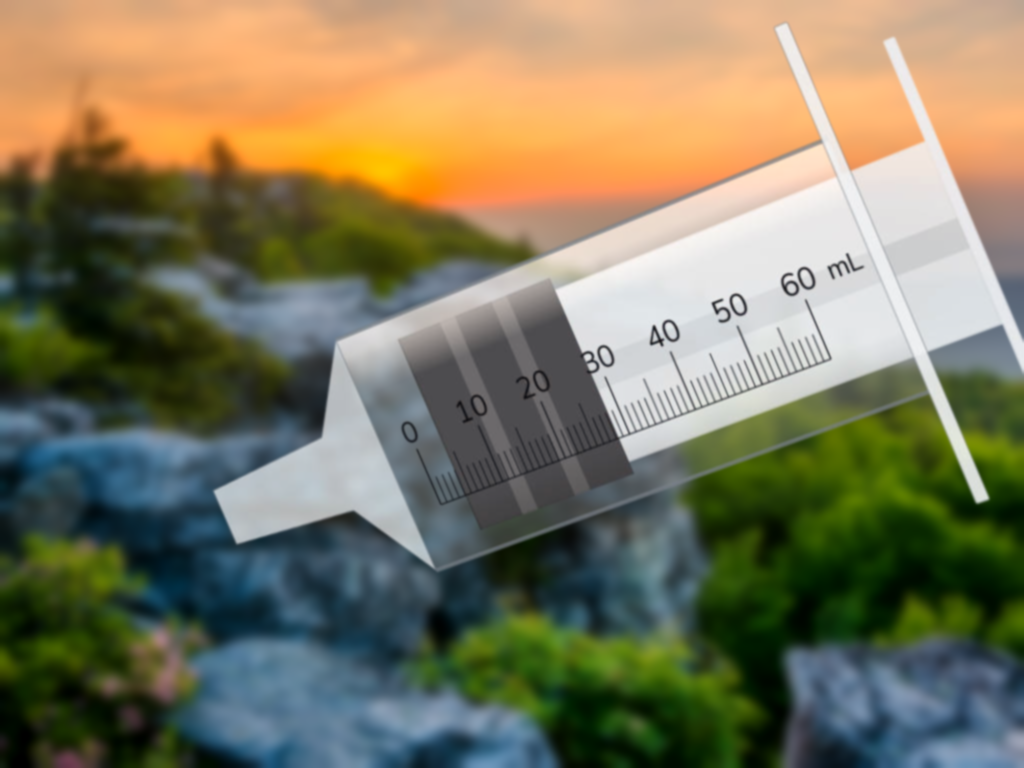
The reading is 4,mL
